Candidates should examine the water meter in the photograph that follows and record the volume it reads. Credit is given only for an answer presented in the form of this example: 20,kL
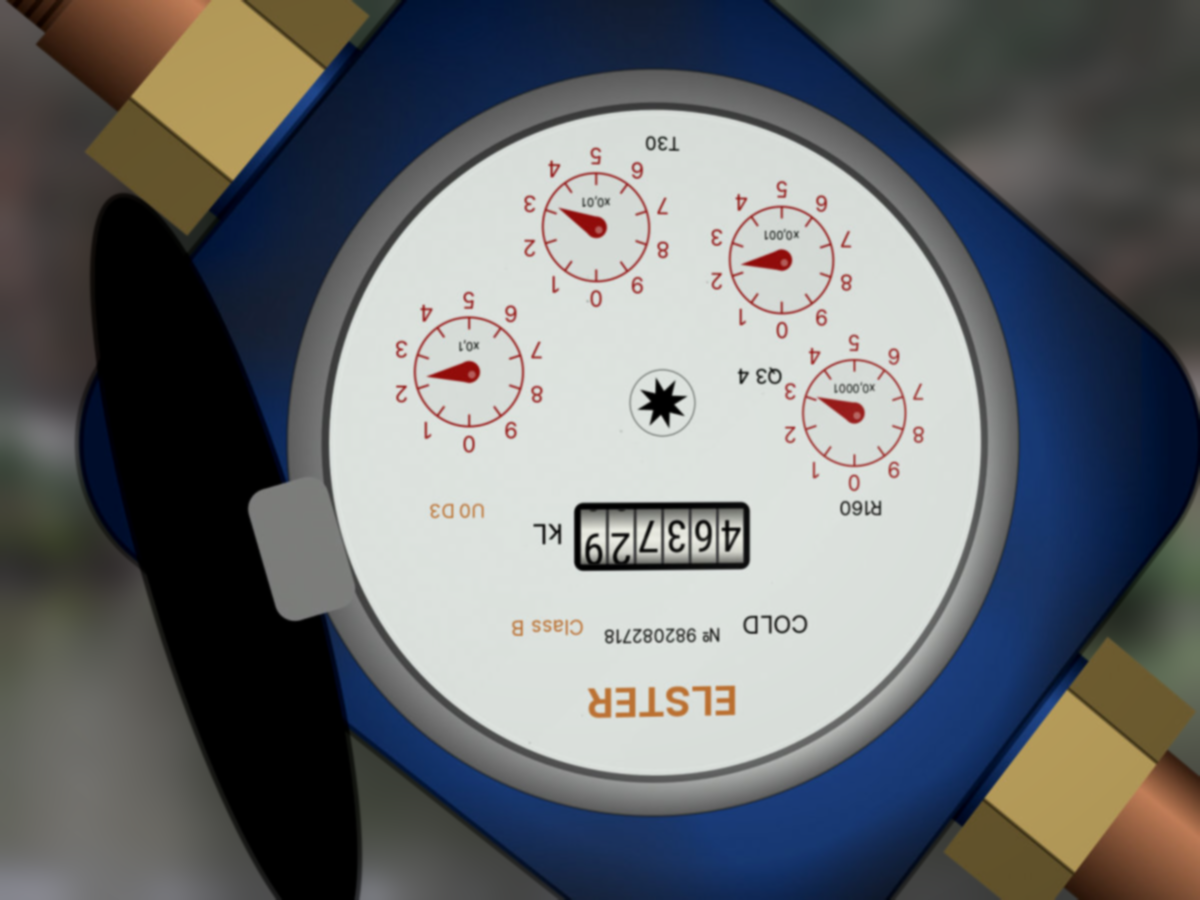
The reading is 463729.2323,kL
